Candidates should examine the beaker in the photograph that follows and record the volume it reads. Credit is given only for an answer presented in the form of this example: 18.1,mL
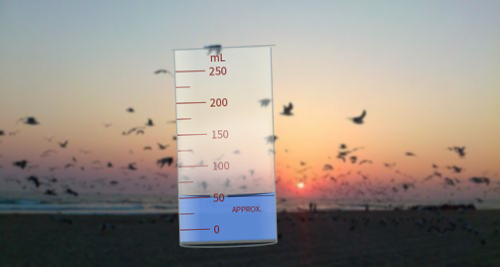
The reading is 50,mL
